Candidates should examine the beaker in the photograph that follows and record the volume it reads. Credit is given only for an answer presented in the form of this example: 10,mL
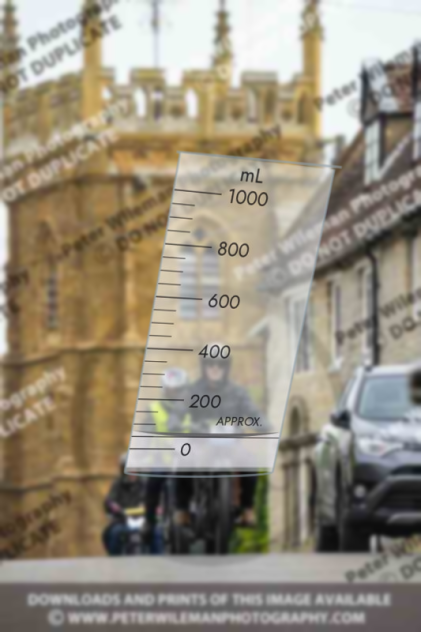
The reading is 50,mL
